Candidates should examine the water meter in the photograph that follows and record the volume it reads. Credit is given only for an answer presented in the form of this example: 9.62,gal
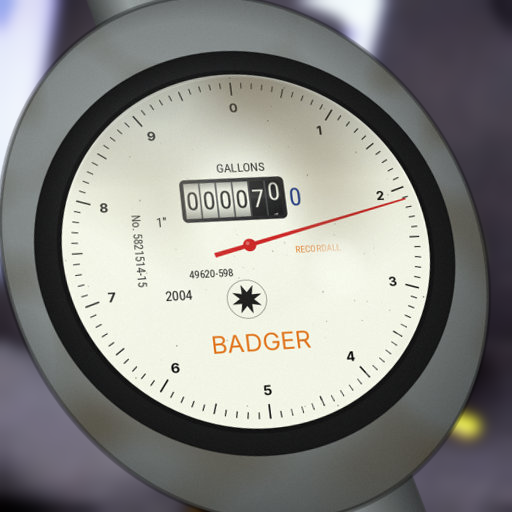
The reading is 702.1,gal
